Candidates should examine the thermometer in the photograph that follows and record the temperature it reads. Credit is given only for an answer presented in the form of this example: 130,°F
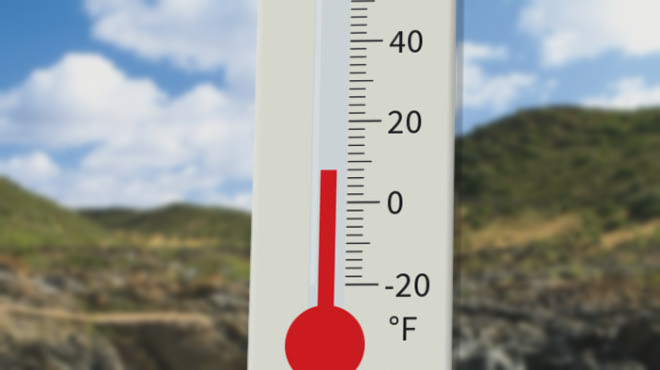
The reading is 8,°F
